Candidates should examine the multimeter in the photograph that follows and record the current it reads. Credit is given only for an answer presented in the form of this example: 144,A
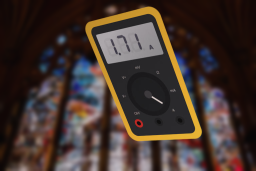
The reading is 1.71,A
